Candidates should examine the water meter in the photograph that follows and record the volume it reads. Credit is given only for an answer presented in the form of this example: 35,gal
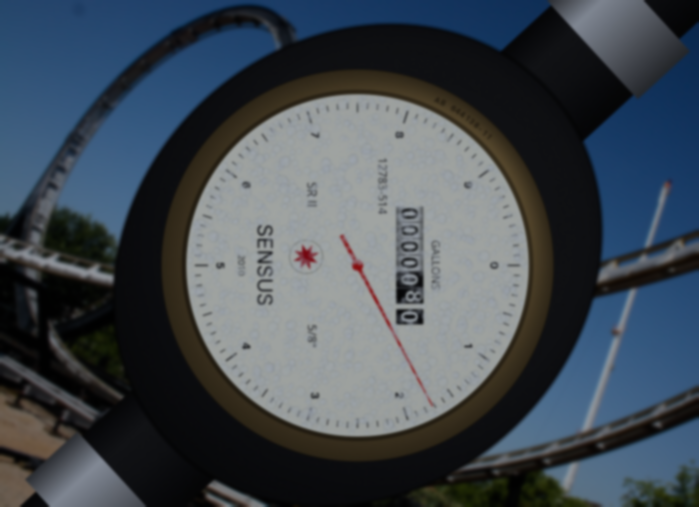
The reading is 81.7,gal
